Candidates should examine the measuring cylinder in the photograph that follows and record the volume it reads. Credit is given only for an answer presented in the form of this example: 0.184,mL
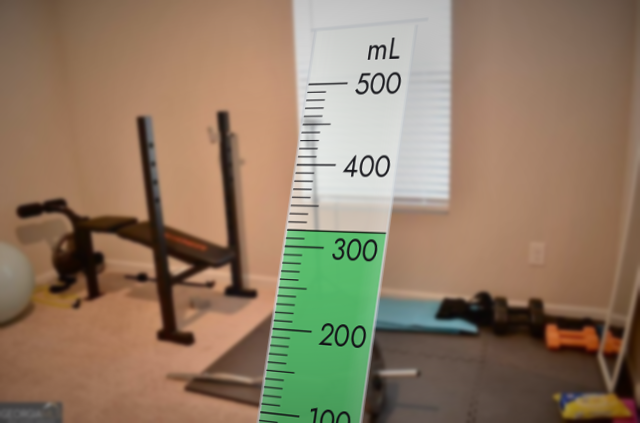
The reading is 320,mL
